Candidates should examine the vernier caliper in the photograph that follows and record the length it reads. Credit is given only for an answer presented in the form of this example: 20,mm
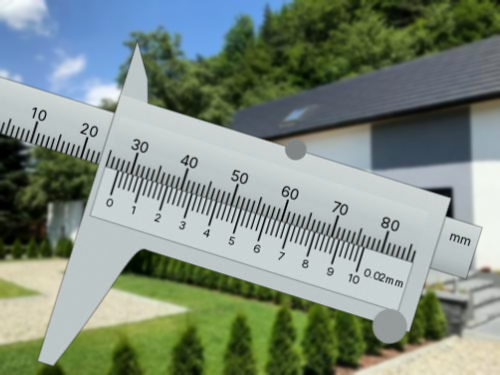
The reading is 27.5,mm
